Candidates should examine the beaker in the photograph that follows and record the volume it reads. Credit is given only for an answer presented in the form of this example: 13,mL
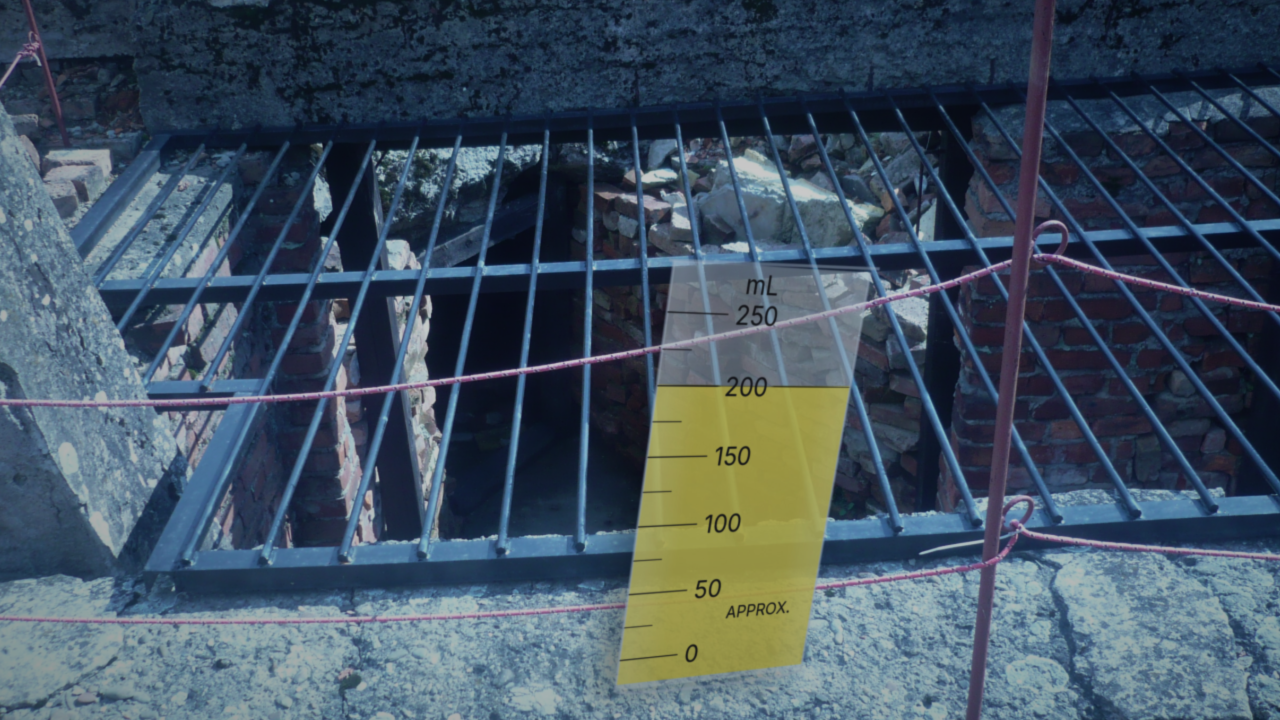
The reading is 200,mL
